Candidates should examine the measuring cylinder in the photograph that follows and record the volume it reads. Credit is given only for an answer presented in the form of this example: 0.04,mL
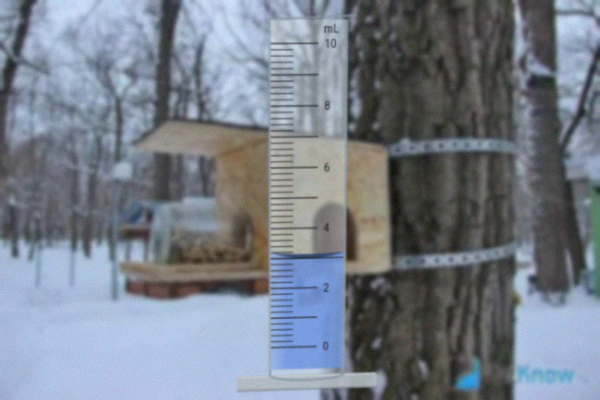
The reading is 3,mL
